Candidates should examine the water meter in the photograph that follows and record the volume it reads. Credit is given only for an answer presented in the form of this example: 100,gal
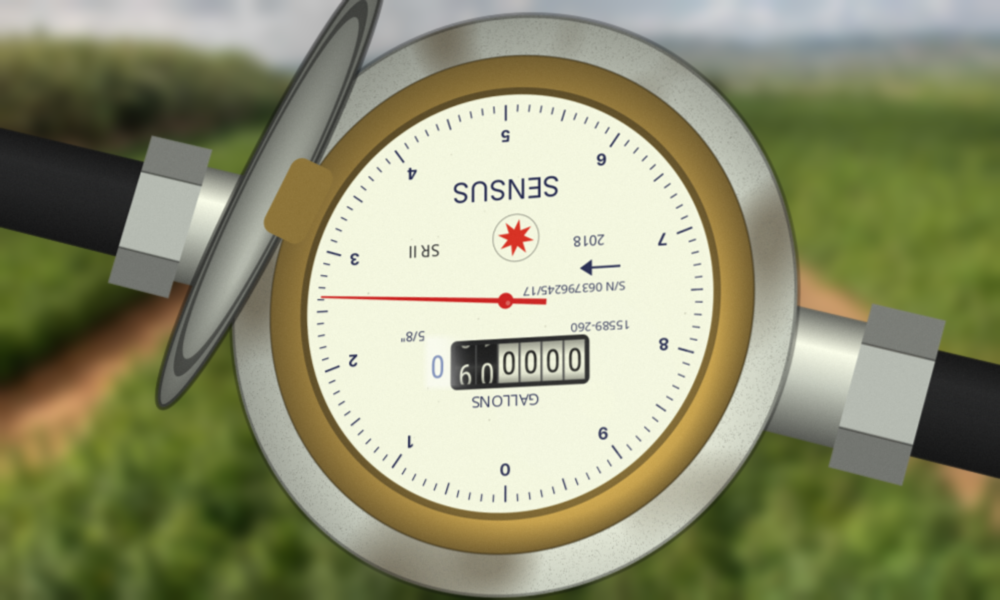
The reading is 92.6,gal
